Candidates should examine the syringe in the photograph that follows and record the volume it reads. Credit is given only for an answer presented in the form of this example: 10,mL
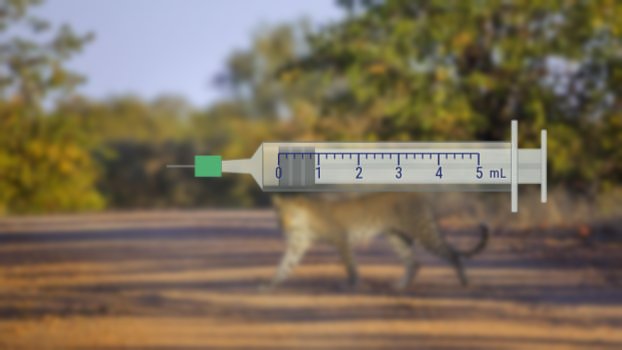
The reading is 0,mL
